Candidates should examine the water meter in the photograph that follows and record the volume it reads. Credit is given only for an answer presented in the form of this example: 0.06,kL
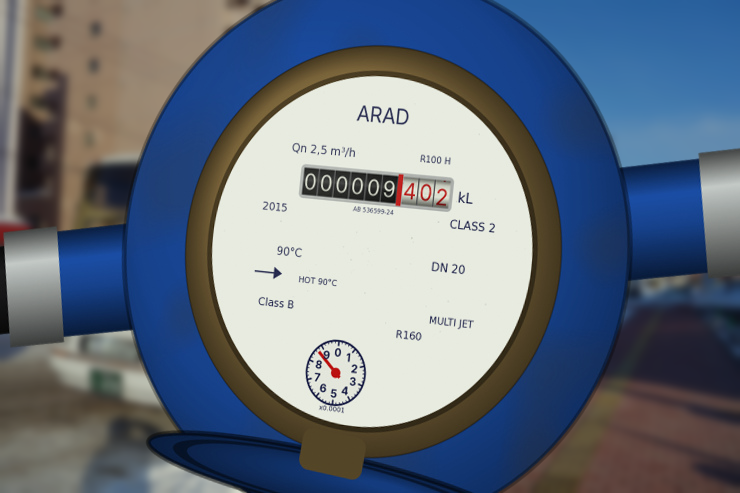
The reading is 9.4018,kL
